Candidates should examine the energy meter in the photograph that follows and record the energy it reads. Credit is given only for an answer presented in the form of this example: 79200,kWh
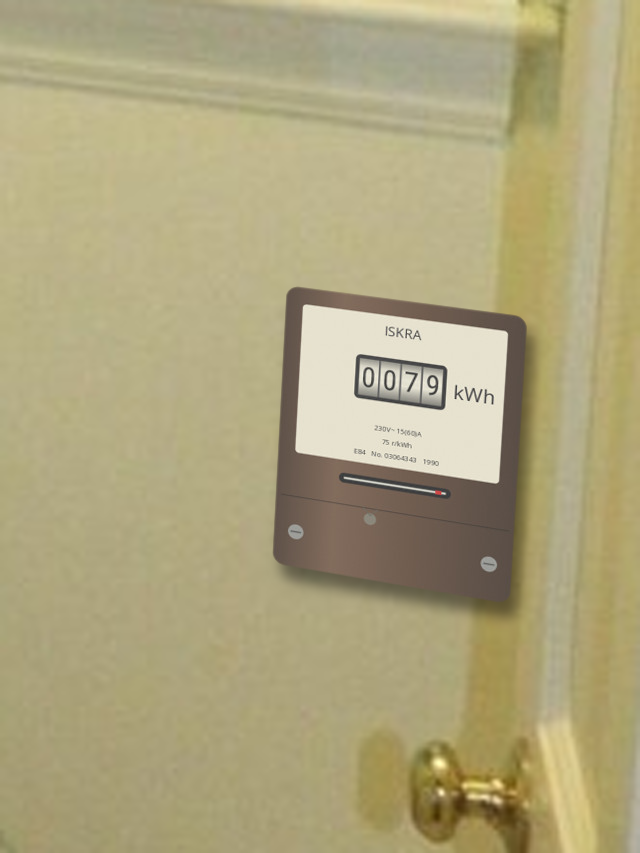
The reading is 79,kWh
